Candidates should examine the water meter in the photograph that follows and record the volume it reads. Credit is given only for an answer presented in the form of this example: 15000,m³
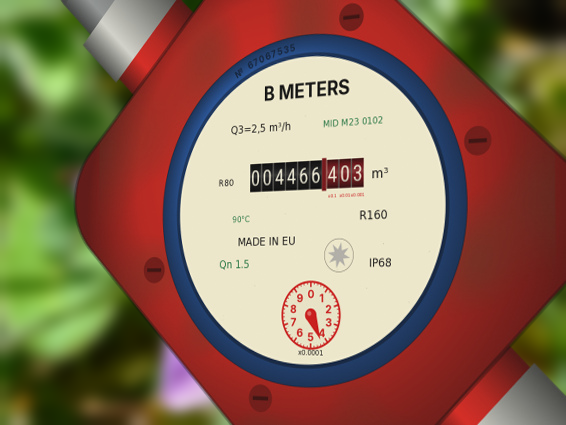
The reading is 4466.4034,m³
